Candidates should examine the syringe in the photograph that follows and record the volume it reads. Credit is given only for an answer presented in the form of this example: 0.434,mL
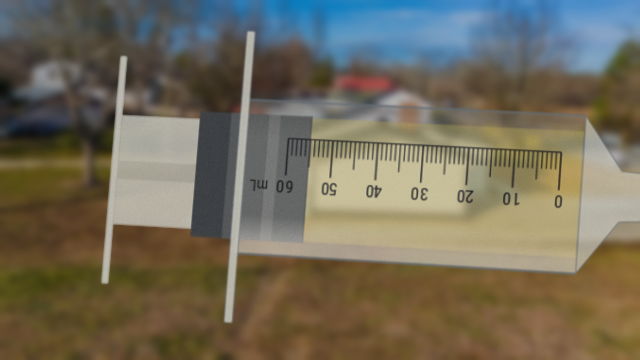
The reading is 55,mL
